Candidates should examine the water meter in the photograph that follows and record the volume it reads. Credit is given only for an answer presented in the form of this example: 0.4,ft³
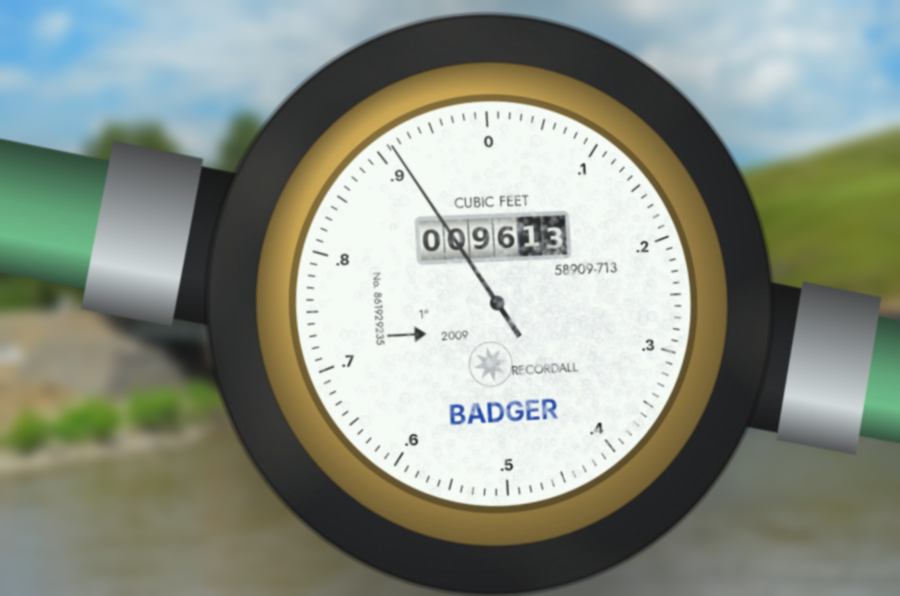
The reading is 9612.91,ft³
